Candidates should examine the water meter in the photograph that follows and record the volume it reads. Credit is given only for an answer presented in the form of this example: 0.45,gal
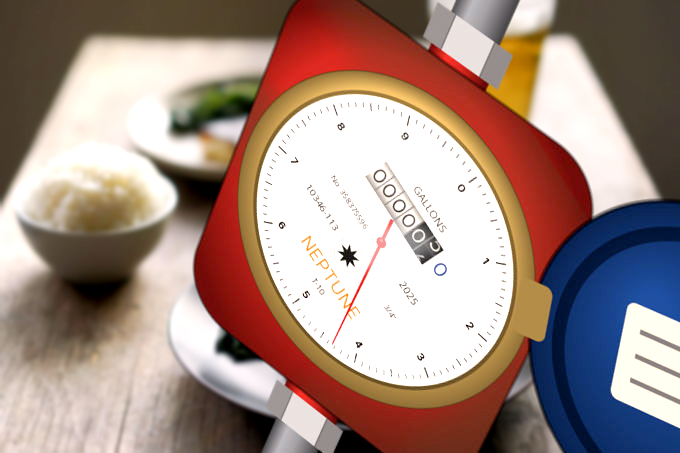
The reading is 54.3,gal
